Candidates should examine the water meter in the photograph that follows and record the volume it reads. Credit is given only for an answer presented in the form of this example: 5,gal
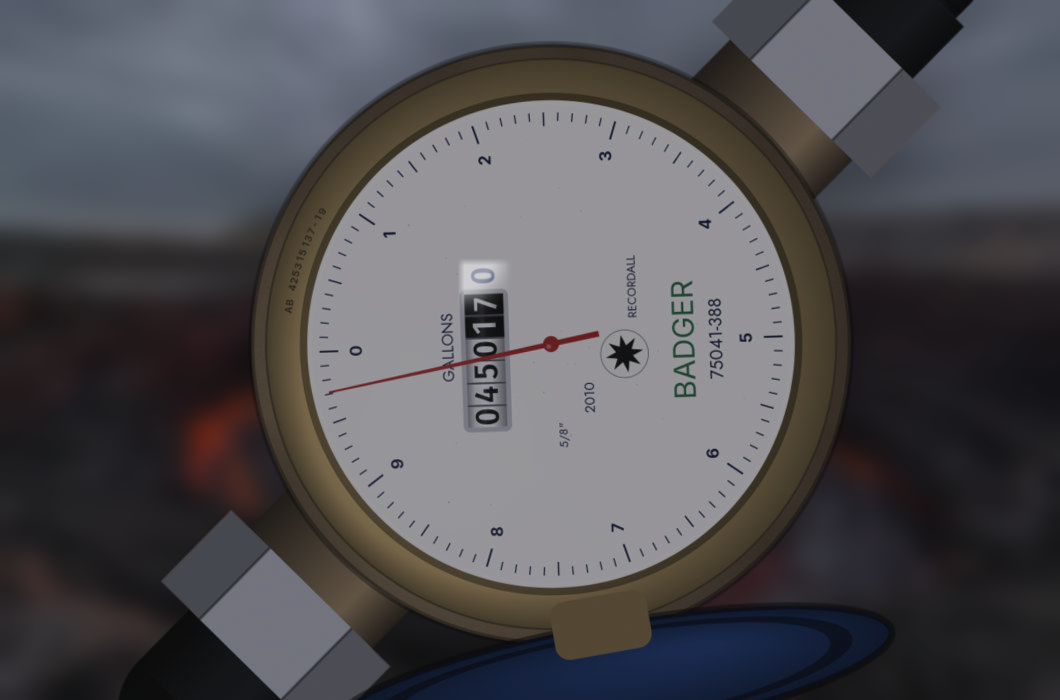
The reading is 450169.7,gal
